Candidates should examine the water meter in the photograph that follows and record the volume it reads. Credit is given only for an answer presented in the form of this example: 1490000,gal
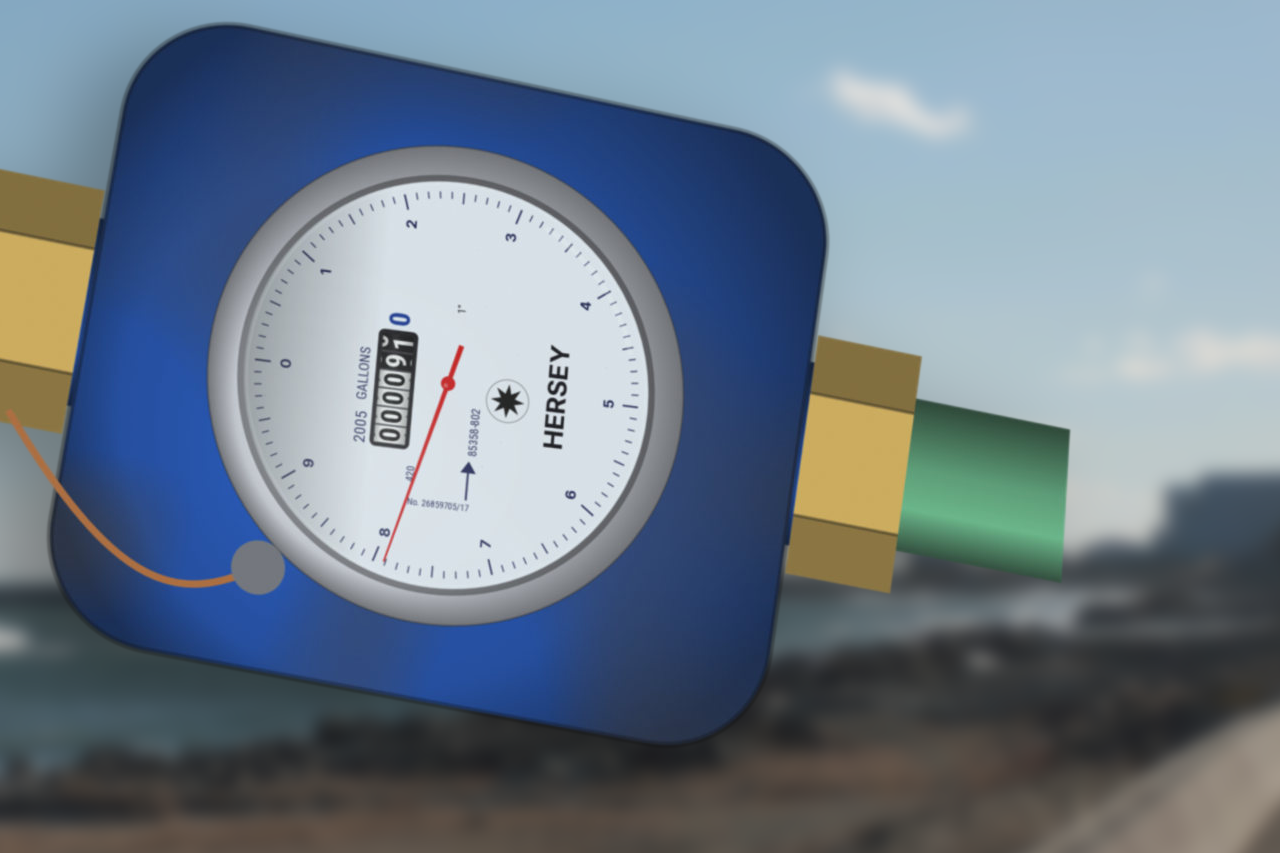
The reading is 907.9,gal
